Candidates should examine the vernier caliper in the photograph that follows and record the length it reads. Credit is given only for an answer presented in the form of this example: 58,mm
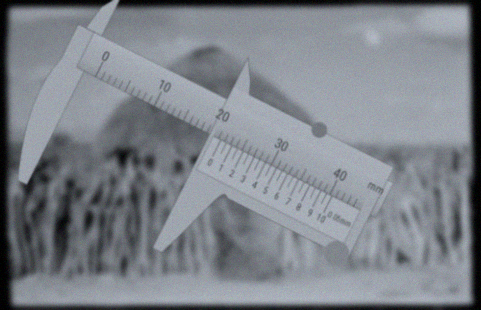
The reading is 21.4,mm
